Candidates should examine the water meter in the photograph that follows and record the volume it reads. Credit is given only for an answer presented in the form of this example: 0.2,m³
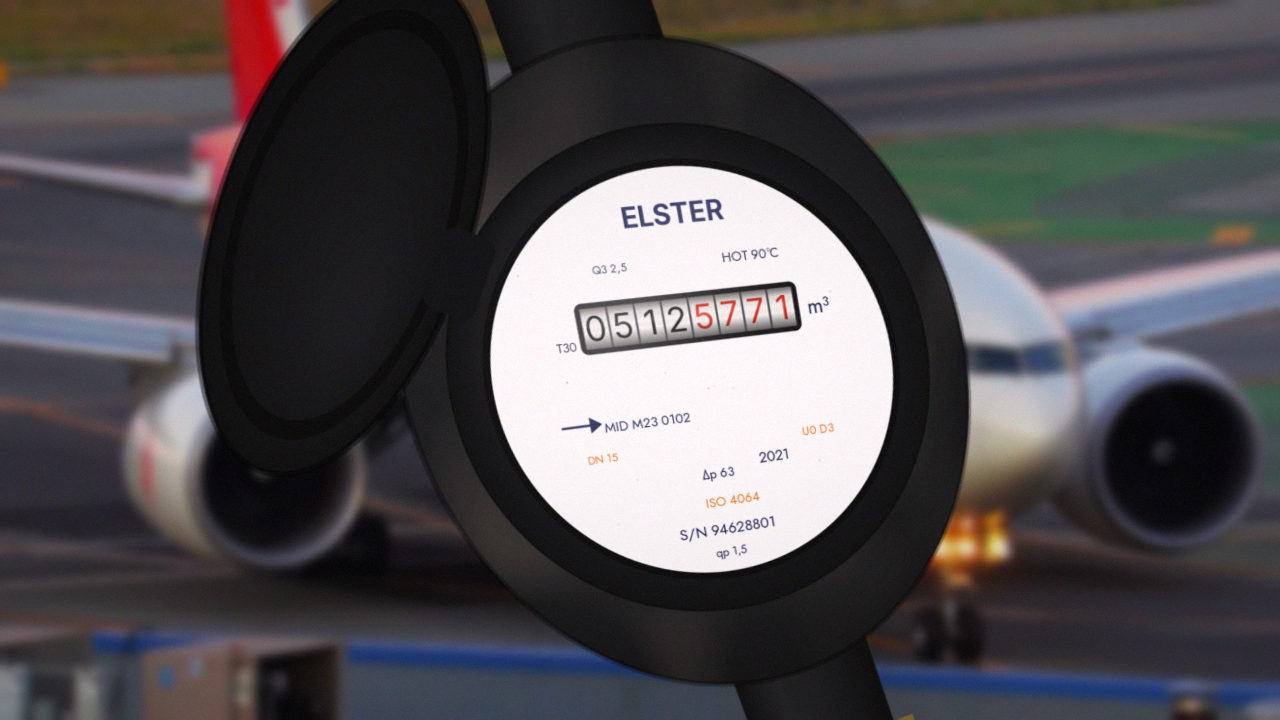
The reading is 512.5771,m³
